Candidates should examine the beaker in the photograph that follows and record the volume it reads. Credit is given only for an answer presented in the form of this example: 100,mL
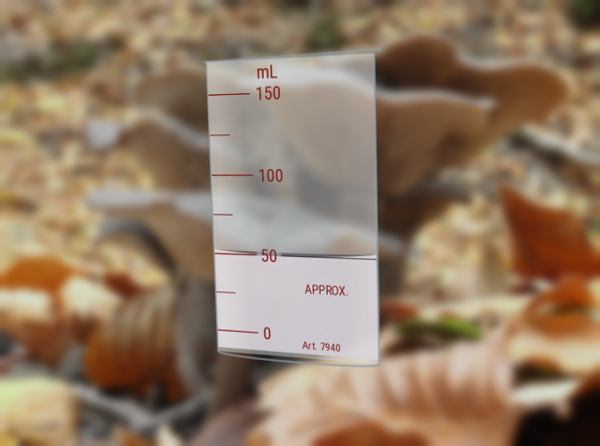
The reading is 50,mL
